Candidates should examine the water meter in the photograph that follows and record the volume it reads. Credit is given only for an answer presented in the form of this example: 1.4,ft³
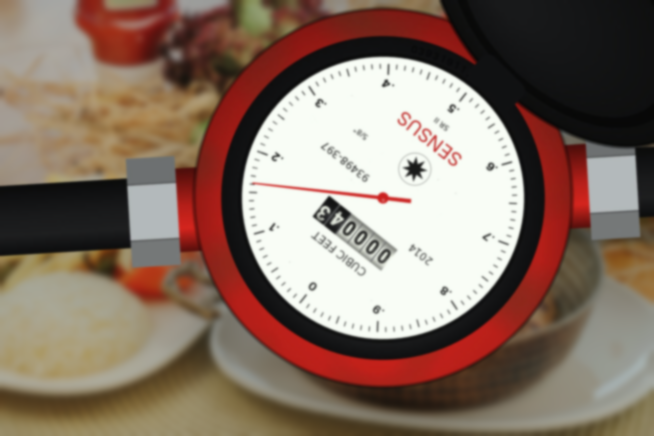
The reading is 43.16,ft³
